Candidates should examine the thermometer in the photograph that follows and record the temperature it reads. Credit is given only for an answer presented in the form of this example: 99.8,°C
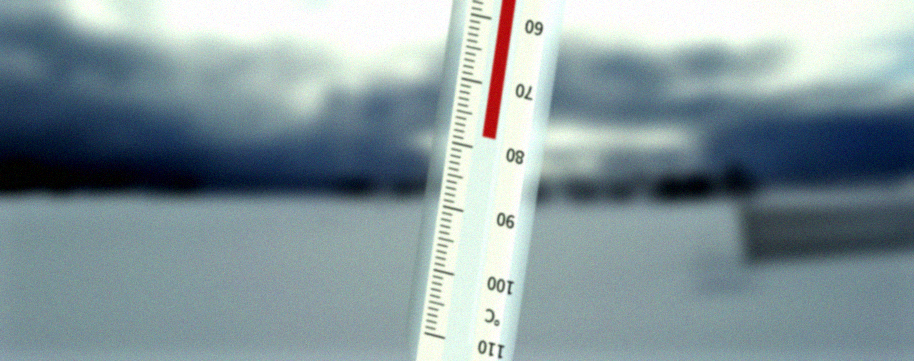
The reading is 78,°C
